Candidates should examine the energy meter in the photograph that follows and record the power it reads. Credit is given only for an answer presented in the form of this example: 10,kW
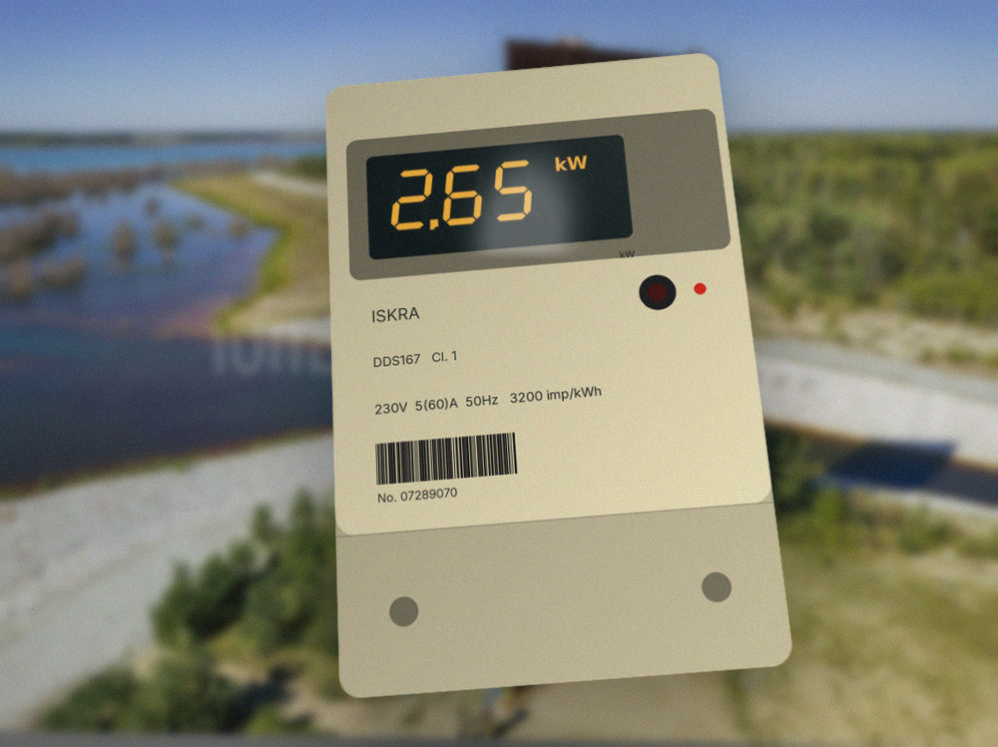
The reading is 2.65,kW
